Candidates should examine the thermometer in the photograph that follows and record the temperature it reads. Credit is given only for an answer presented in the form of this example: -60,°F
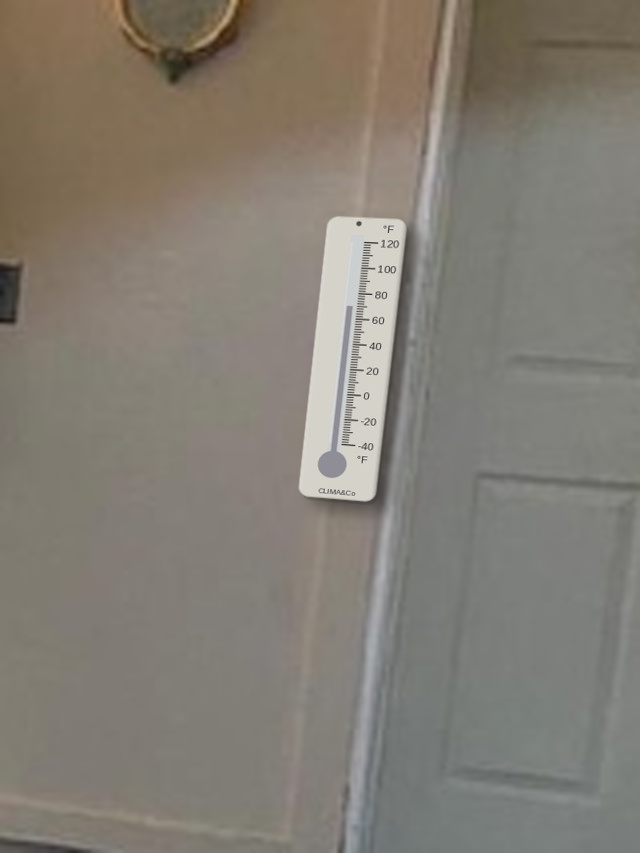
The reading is 70,°F
